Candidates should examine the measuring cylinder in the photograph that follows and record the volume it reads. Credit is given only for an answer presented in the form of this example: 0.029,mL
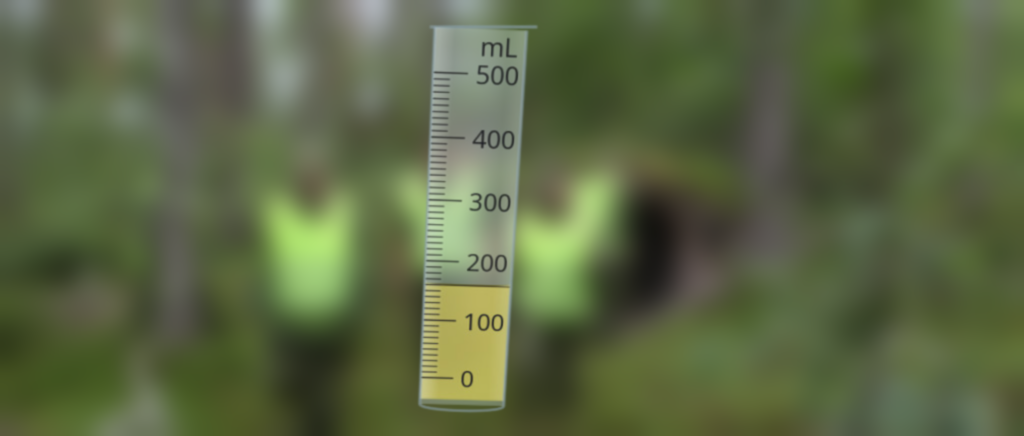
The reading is 160,mL
